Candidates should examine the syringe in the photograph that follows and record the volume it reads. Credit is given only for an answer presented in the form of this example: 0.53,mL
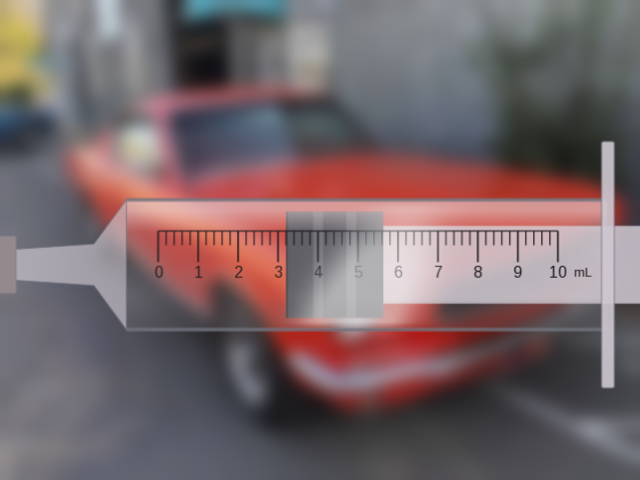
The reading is 3.2,mL
